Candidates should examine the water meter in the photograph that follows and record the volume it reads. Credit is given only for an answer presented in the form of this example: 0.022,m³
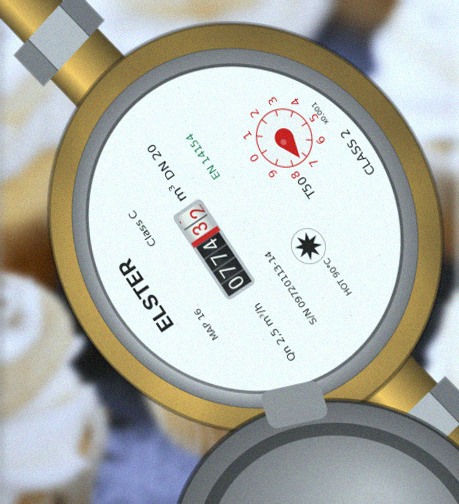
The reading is 774.317,m³
